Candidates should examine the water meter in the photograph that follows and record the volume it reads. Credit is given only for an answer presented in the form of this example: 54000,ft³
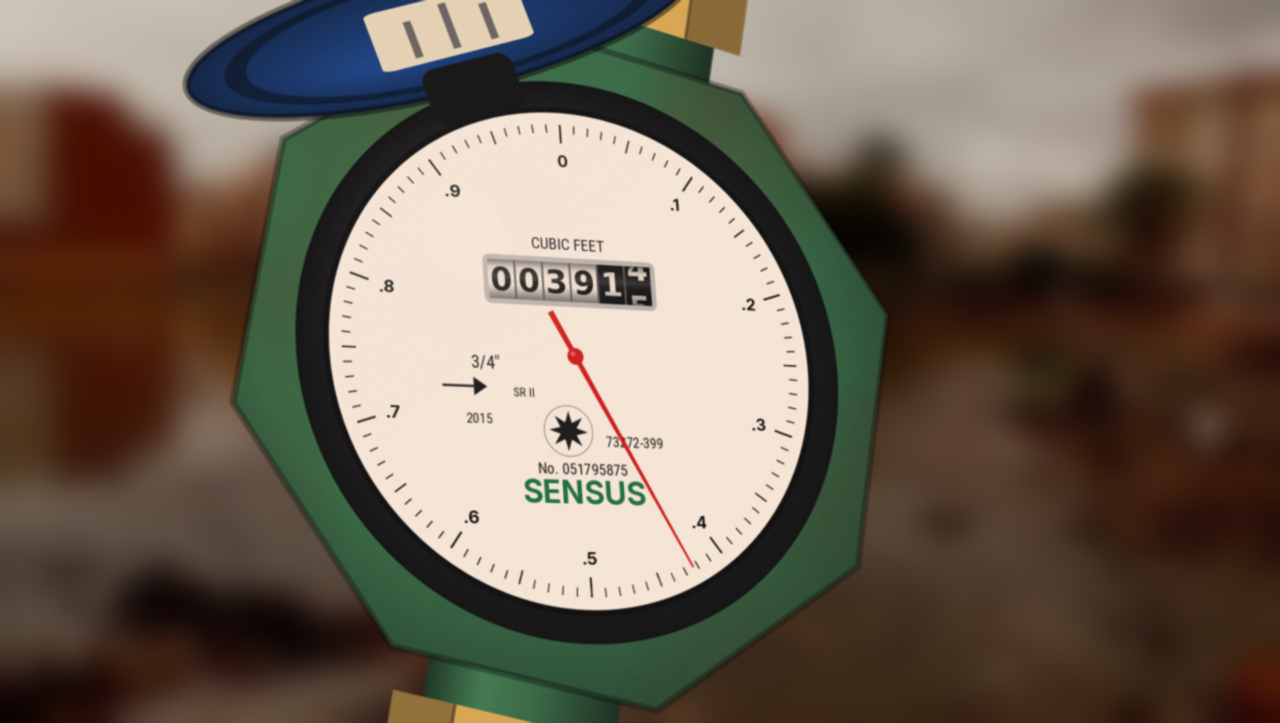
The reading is 3914.42,ft³
